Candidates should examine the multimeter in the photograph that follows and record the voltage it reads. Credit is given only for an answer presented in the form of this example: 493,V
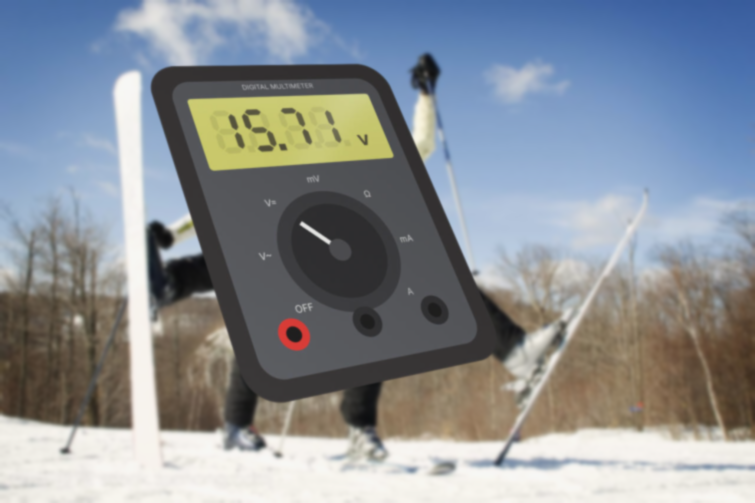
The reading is 15.71,V
